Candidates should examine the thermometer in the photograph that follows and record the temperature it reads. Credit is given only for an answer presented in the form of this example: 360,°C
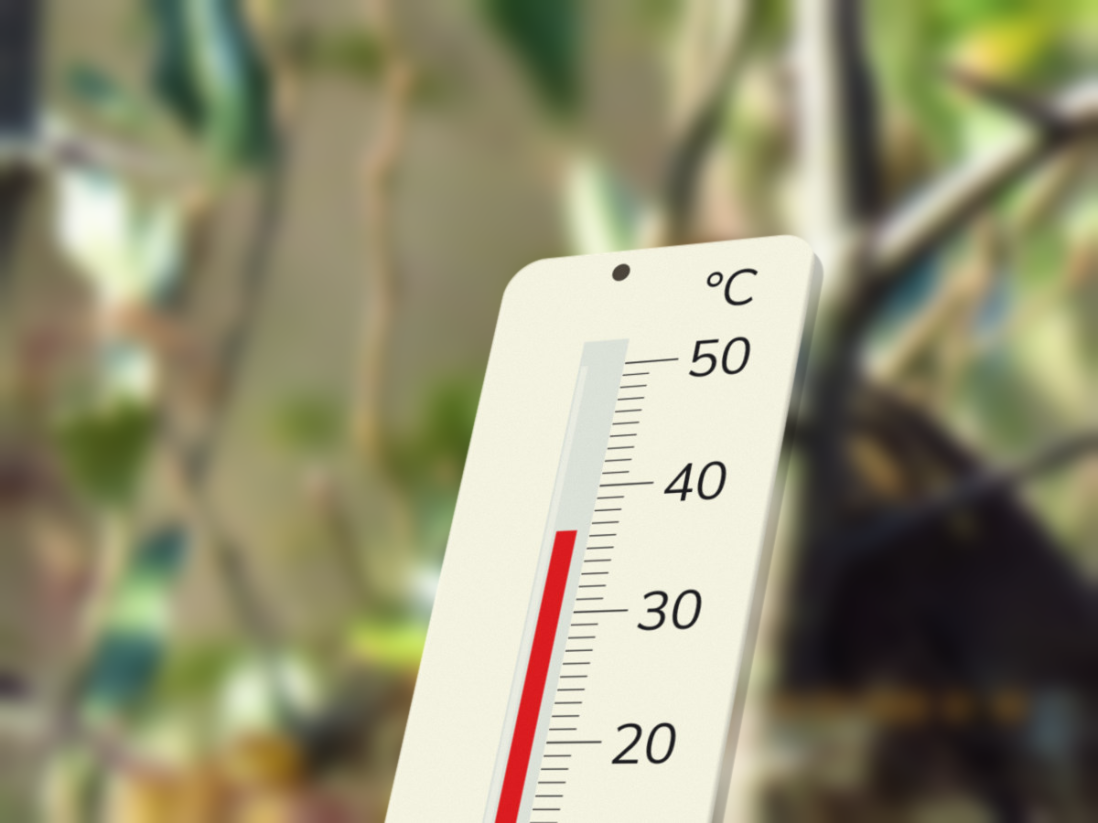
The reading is 36.5,°C
